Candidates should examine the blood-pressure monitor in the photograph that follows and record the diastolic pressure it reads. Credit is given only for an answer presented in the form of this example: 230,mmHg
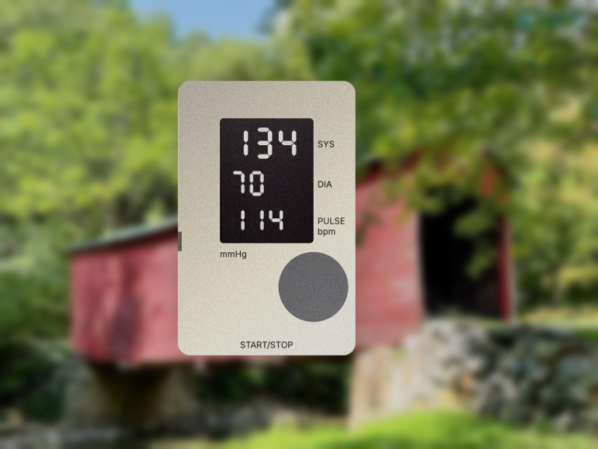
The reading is 70,mmHg
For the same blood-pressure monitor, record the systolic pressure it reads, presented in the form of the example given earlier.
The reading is 134,mmHg
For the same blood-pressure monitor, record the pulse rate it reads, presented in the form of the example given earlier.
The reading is 114,bpm
